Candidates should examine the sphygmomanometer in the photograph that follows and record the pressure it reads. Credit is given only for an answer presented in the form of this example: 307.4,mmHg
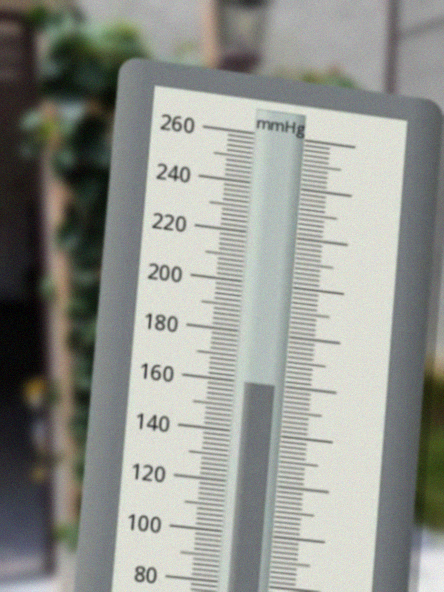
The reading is 160,mmHg
